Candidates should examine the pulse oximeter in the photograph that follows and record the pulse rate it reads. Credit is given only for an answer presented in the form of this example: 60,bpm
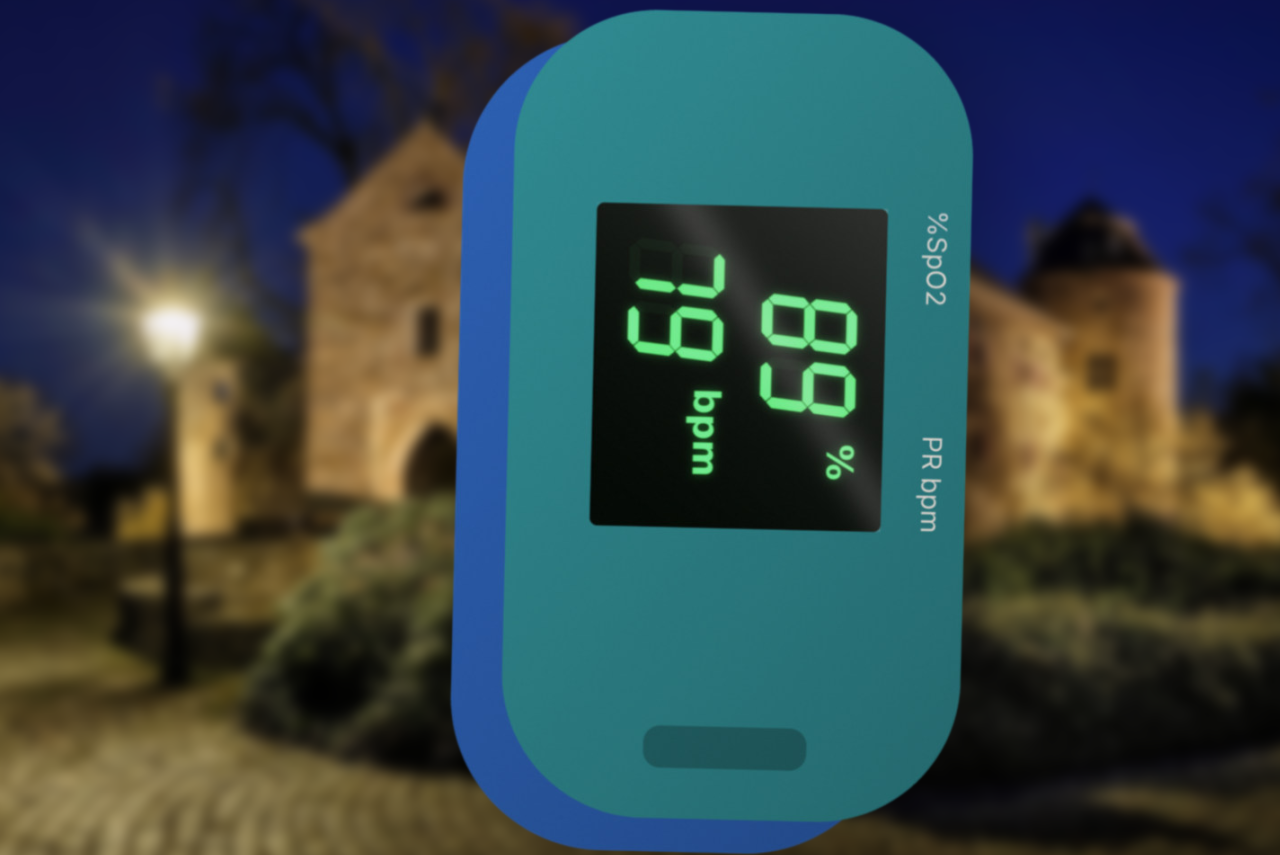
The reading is 79,bpm
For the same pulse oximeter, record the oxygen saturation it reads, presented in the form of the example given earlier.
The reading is 89,%
